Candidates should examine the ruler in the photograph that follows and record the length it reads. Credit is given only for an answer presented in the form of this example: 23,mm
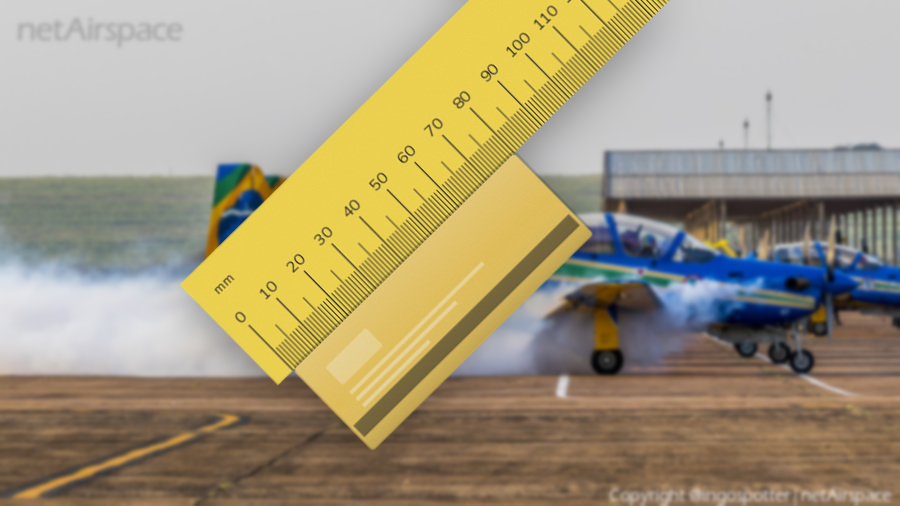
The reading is 80,mm
